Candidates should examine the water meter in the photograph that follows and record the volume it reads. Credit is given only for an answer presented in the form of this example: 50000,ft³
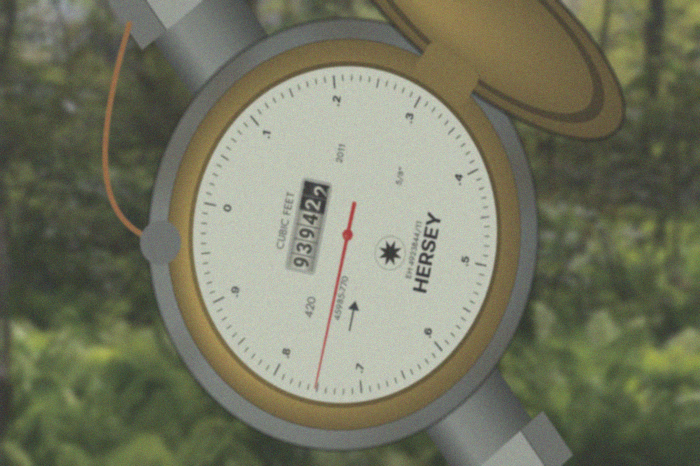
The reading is 939421.75,ft³
